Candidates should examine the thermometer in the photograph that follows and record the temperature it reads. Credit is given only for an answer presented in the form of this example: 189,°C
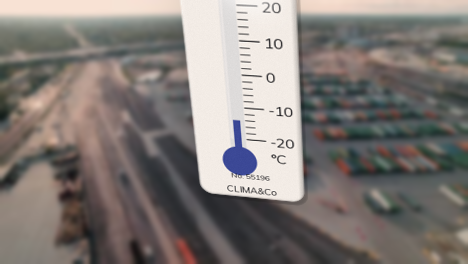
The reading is -14,°C
